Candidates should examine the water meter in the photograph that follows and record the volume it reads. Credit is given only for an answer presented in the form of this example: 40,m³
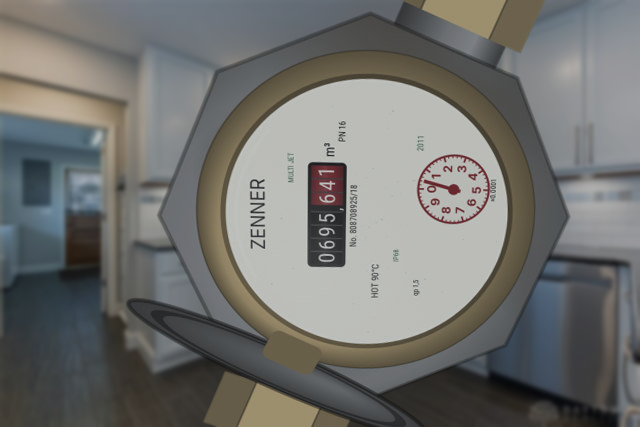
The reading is 695.6410,m³
